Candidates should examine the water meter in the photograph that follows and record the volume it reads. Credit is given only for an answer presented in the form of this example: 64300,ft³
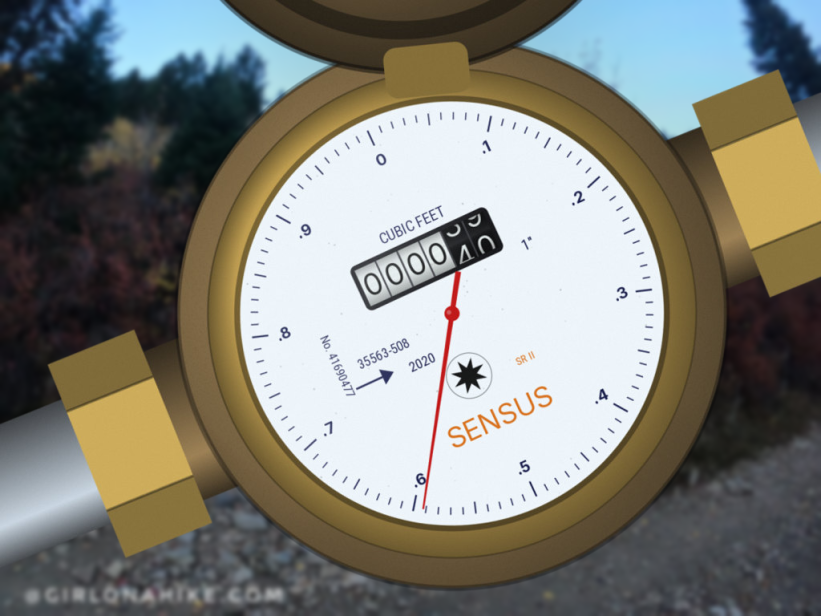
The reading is 39.59,ft³
